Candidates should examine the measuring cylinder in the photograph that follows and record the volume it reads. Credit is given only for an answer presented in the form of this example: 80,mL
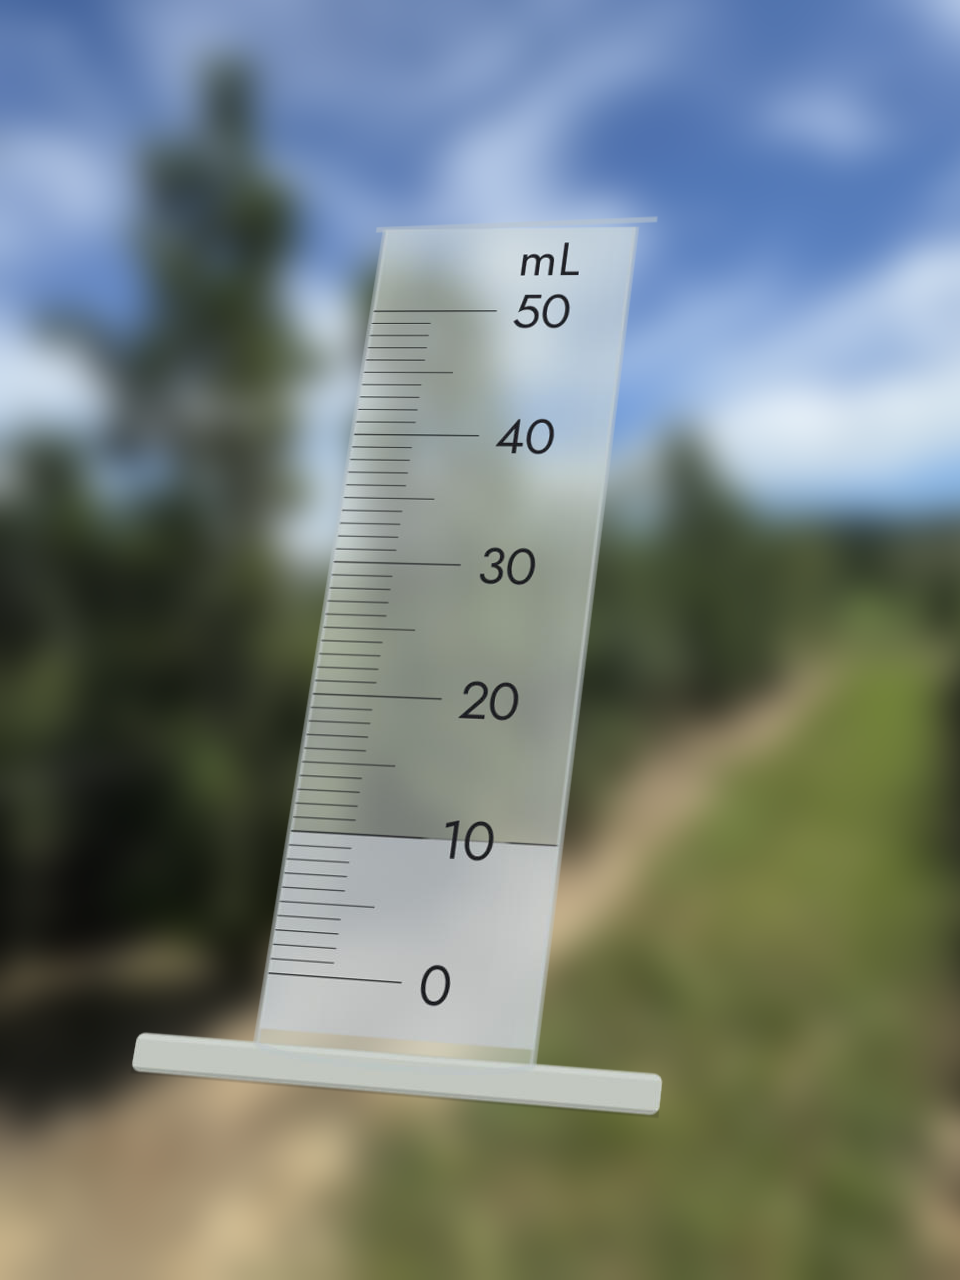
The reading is 10,mL
